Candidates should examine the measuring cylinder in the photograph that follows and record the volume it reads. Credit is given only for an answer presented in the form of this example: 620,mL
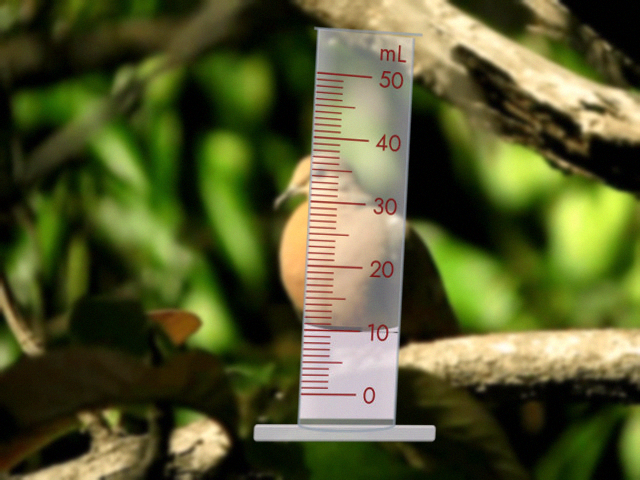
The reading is 10,mL
